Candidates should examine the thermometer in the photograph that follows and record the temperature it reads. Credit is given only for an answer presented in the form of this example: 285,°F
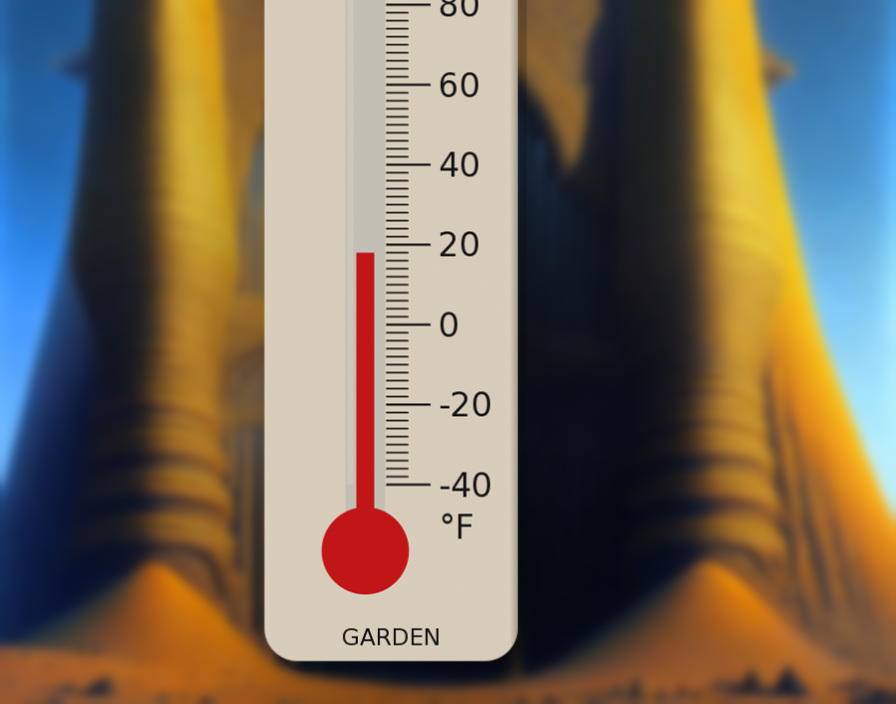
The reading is 18,°F
